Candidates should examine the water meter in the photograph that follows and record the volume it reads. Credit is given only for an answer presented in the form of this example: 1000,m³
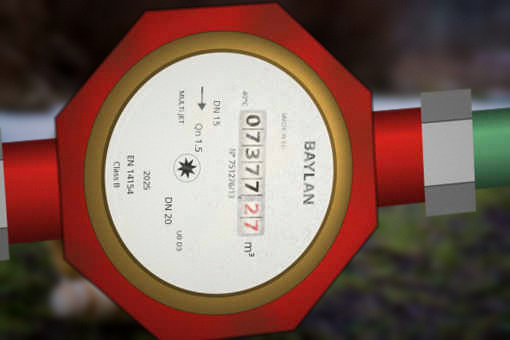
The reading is 7377.27,m³
